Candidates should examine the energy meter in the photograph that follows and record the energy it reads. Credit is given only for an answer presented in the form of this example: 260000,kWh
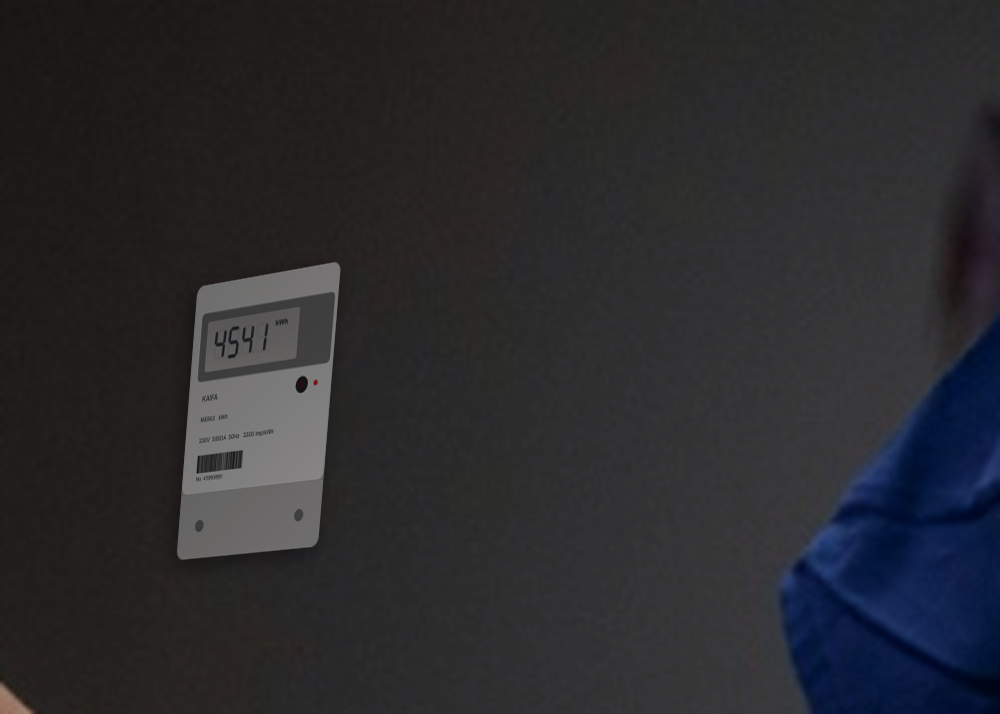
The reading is 4541,kWh
